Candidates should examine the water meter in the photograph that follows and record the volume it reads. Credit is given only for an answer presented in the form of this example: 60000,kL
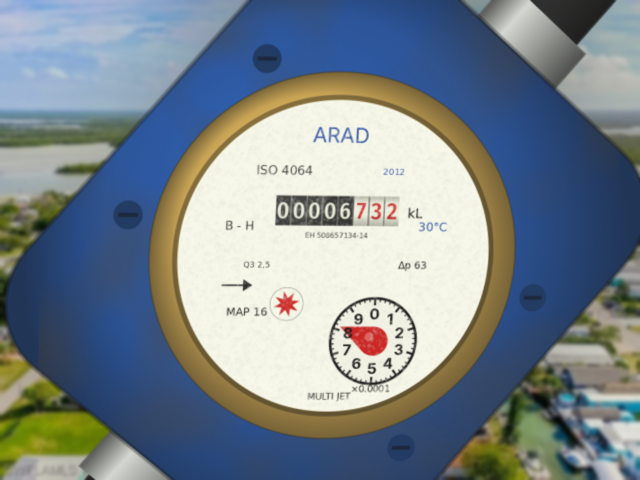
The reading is 6.7328,kL
